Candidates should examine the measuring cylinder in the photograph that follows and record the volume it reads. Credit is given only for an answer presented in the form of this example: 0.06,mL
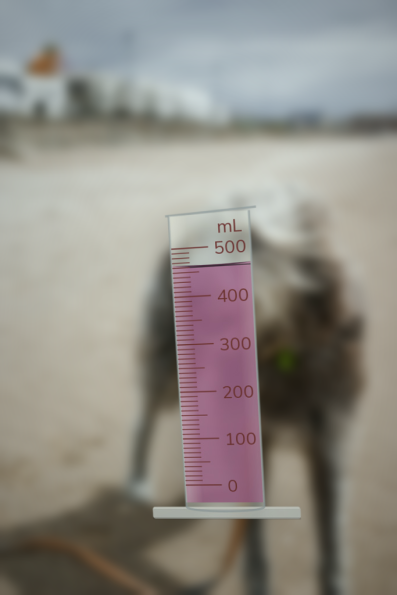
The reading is 460,mL
